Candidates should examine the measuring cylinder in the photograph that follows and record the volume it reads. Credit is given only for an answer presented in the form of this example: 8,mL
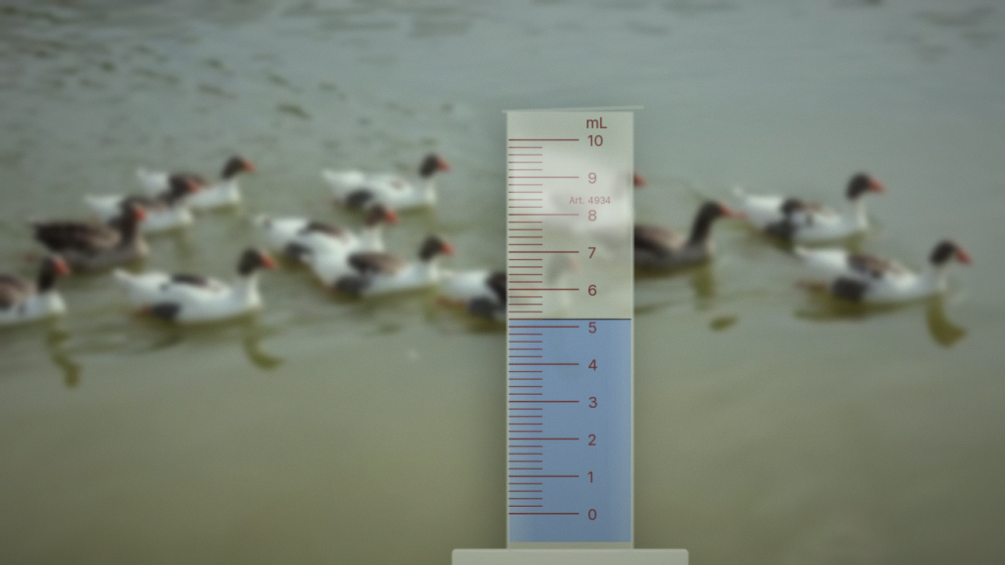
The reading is 5.2,mL
